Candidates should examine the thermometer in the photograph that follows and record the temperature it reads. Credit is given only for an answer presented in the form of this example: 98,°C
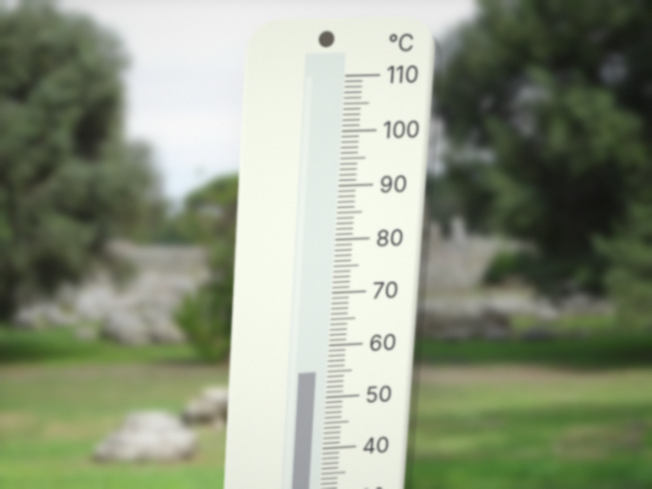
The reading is 55,°C
